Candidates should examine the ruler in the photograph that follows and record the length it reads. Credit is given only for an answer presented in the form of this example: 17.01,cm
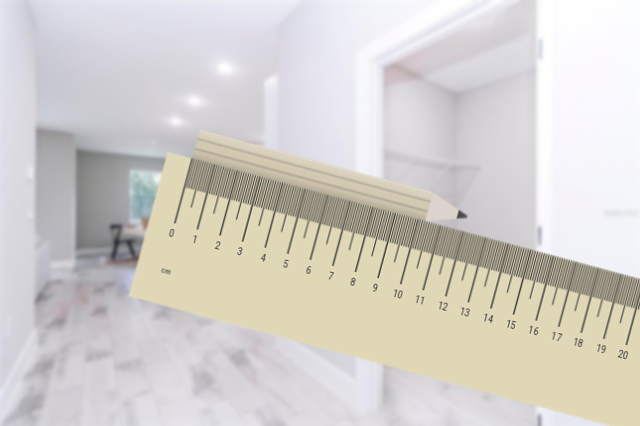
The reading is 12,cm
